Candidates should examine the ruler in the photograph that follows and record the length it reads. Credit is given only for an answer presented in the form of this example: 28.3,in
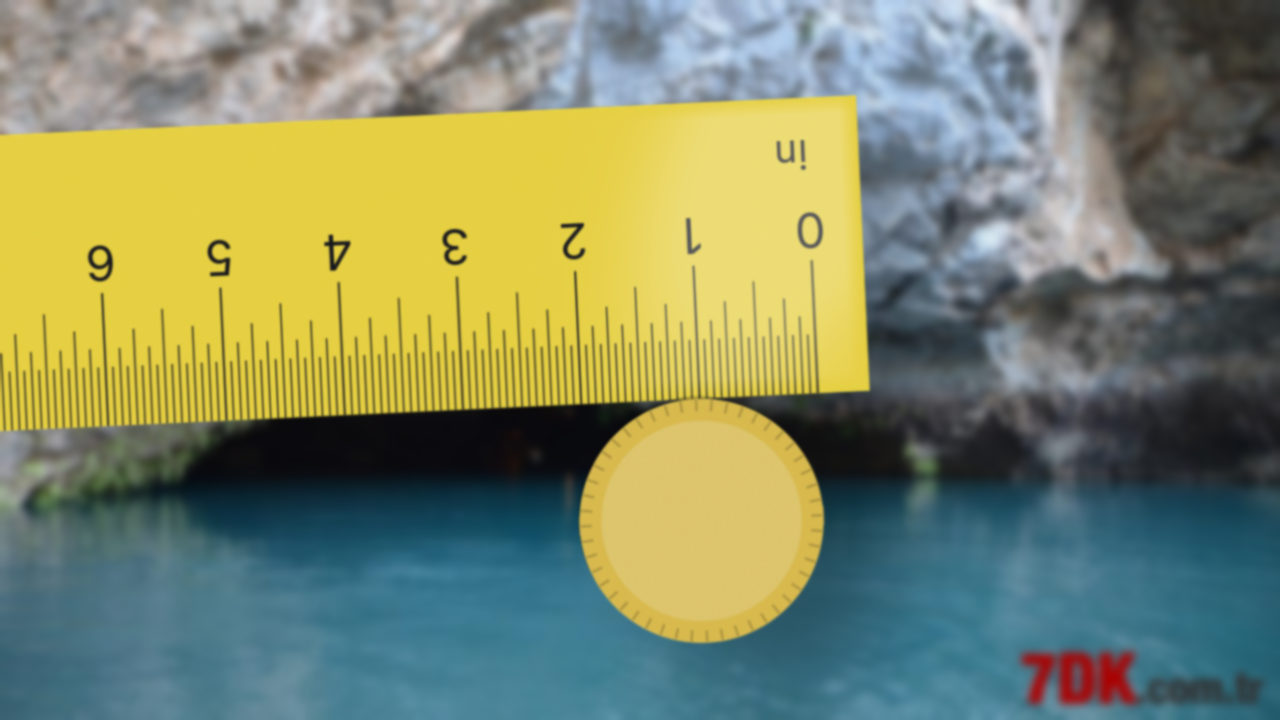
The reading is 2.0625,in
